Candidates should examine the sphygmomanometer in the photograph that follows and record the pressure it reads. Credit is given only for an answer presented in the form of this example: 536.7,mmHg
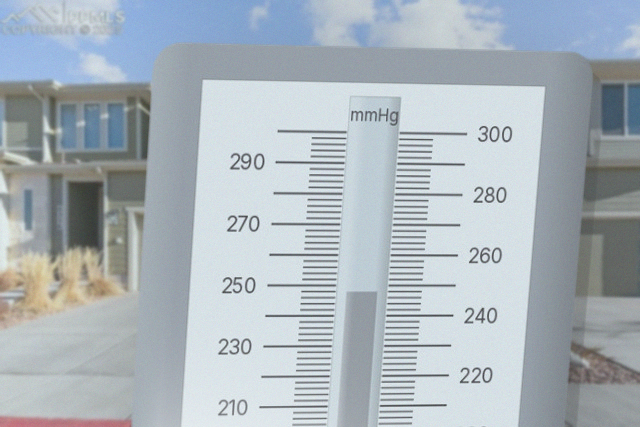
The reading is 248,mmHg
